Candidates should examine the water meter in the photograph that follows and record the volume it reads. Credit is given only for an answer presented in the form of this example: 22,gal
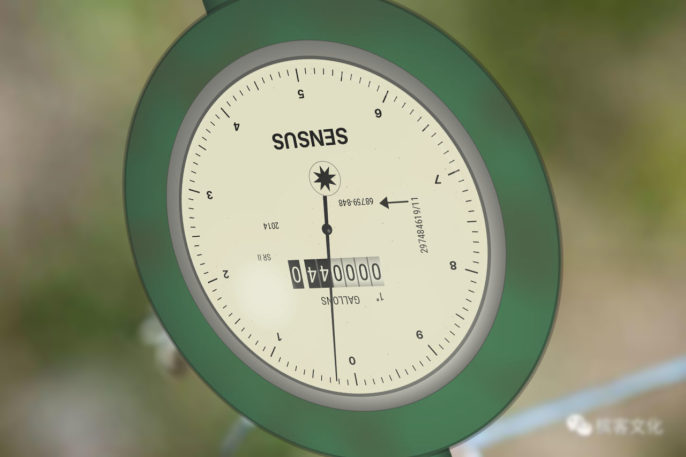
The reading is 440.2,gal
